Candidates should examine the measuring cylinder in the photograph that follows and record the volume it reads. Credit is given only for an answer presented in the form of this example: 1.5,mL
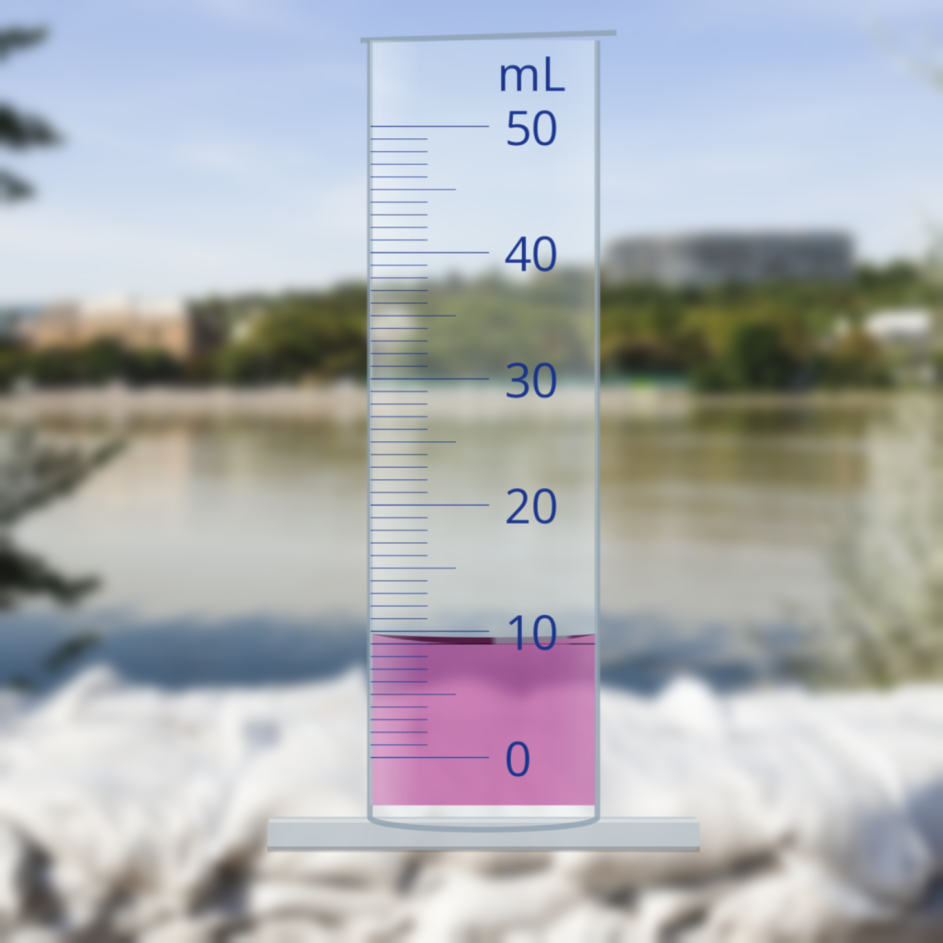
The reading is 9,mL
